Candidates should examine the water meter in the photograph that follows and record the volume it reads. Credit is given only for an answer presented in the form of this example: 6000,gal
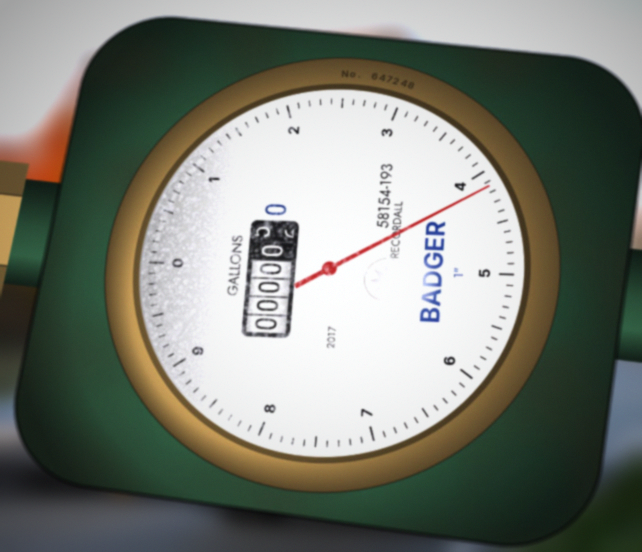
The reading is 54.1,gal
